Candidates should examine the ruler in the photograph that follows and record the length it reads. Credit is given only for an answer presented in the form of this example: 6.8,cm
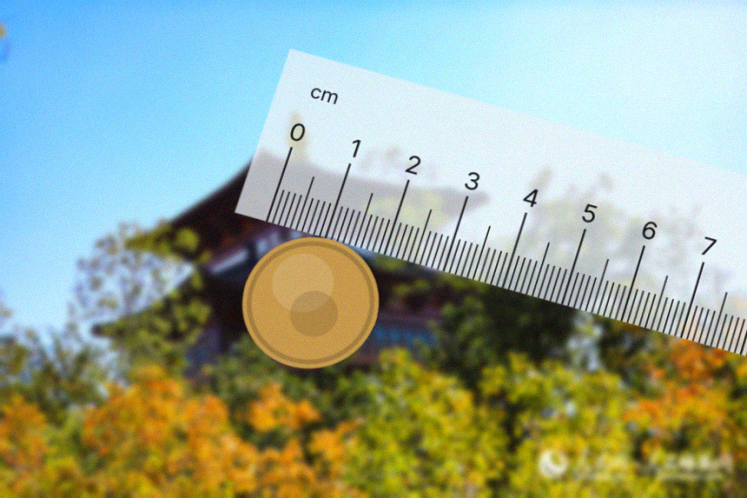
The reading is 2.2,cm
